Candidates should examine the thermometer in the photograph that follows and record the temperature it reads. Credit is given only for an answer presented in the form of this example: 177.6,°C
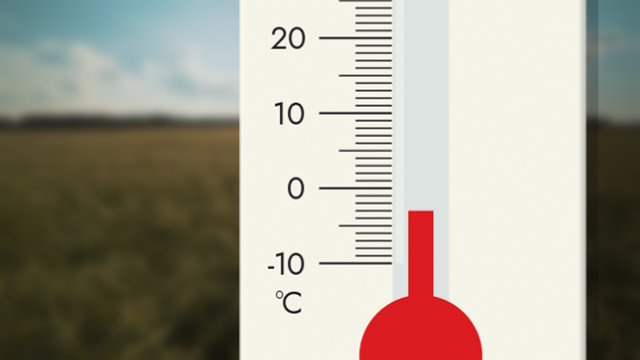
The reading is -3,°C
